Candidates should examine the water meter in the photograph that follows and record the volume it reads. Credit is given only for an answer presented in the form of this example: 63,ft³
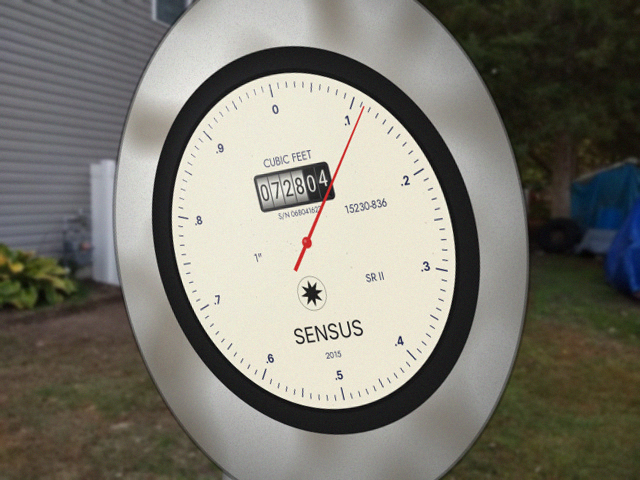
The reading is 72804.11,ft³
